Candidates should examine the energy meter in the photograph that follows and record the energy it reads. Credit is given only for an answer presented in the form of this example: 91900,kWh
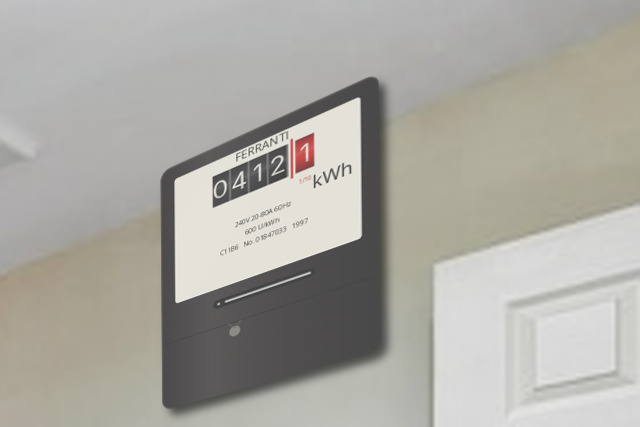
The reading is 412.1,kWh
